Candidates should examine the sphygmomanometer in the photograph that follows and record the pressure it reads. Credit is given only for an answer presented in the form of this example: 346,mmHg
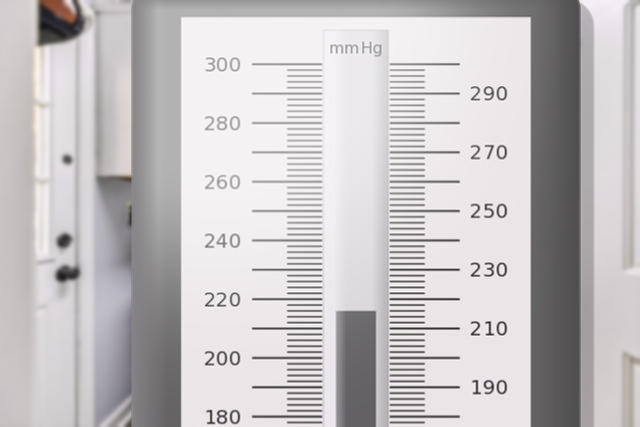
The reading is 216,mmHg
